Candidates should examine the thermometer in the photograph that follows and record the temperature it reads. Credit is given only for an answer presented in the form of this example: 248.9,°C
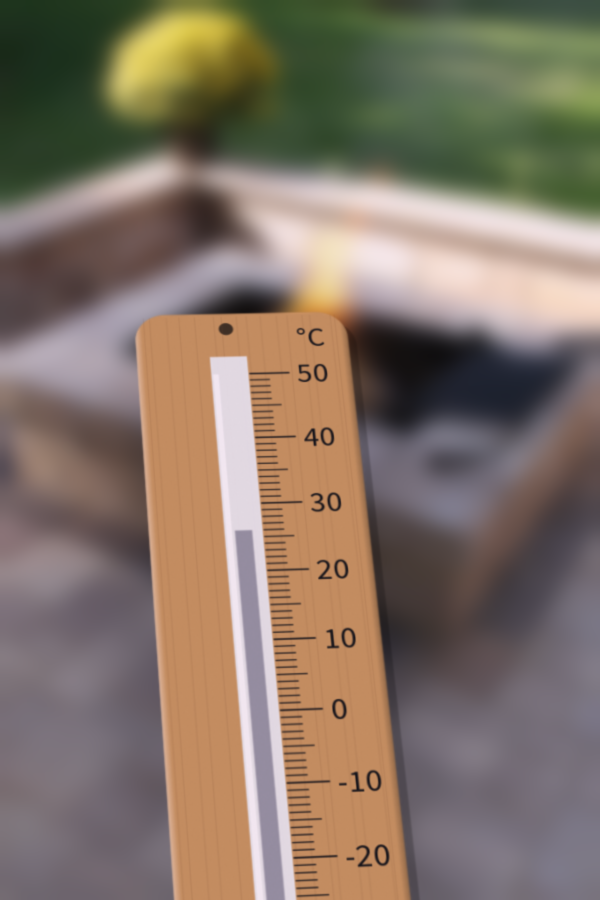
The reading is 26,°C
